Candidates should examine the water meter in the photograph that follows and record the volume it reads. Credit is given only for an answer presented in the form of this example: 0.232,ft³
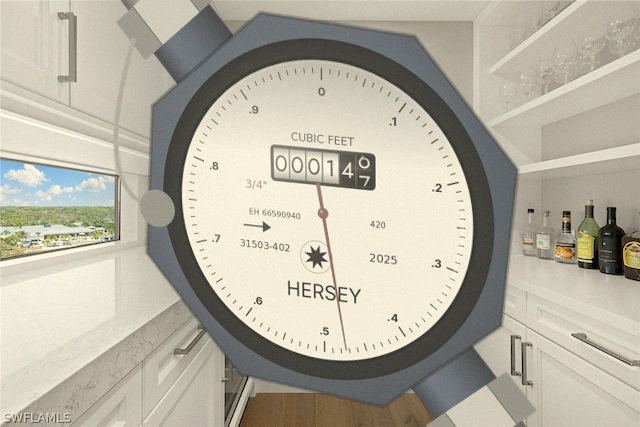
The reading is 146.47,ft³
